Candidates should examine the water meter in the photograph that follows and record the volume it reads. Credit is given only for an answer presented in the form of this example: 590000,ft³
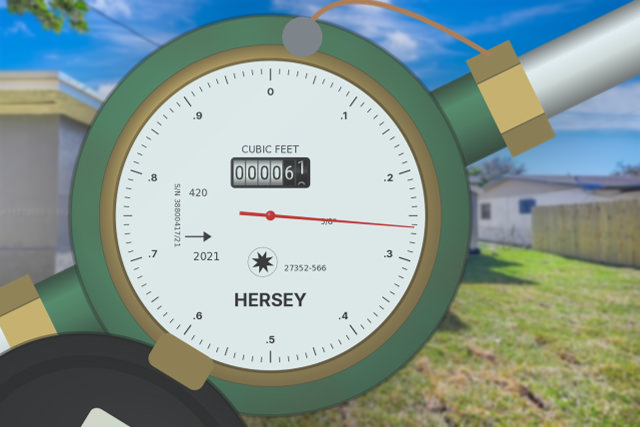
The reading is 61.26,ft³
